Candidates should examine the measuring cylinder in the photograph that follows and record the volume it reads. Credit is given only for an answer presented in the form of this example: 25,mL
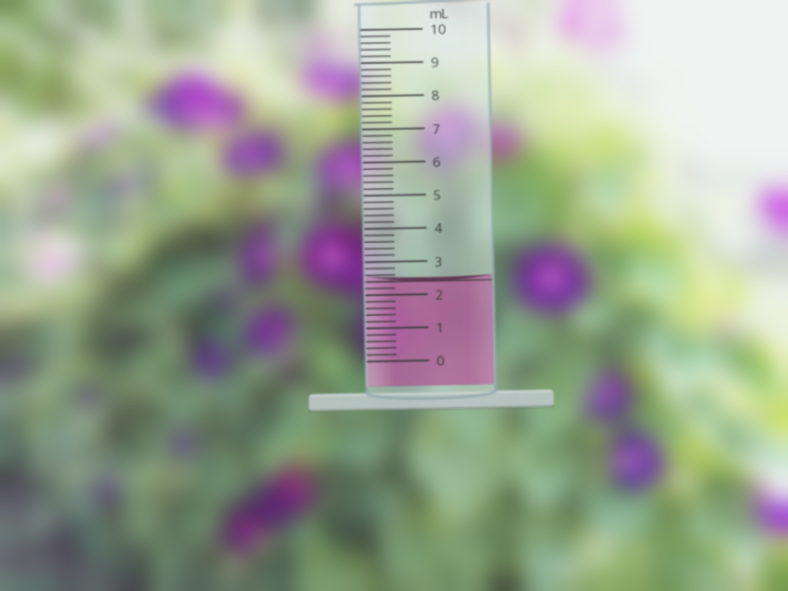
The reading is 2.4,mL
